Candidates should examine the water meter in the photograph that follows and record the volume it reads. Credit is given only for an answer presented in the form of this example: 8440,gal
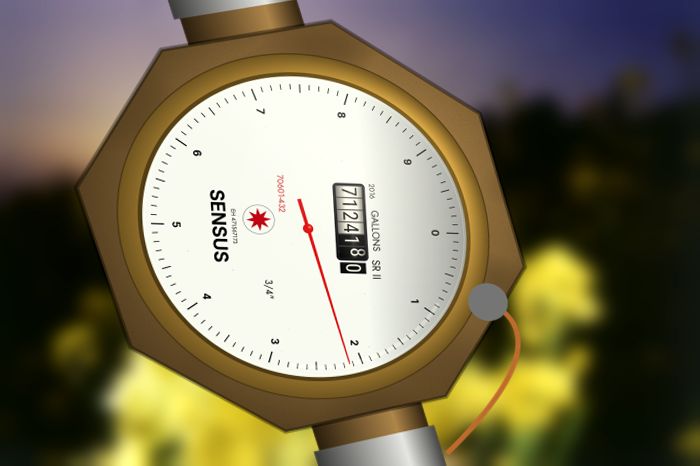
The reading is 7124182.1,gal
